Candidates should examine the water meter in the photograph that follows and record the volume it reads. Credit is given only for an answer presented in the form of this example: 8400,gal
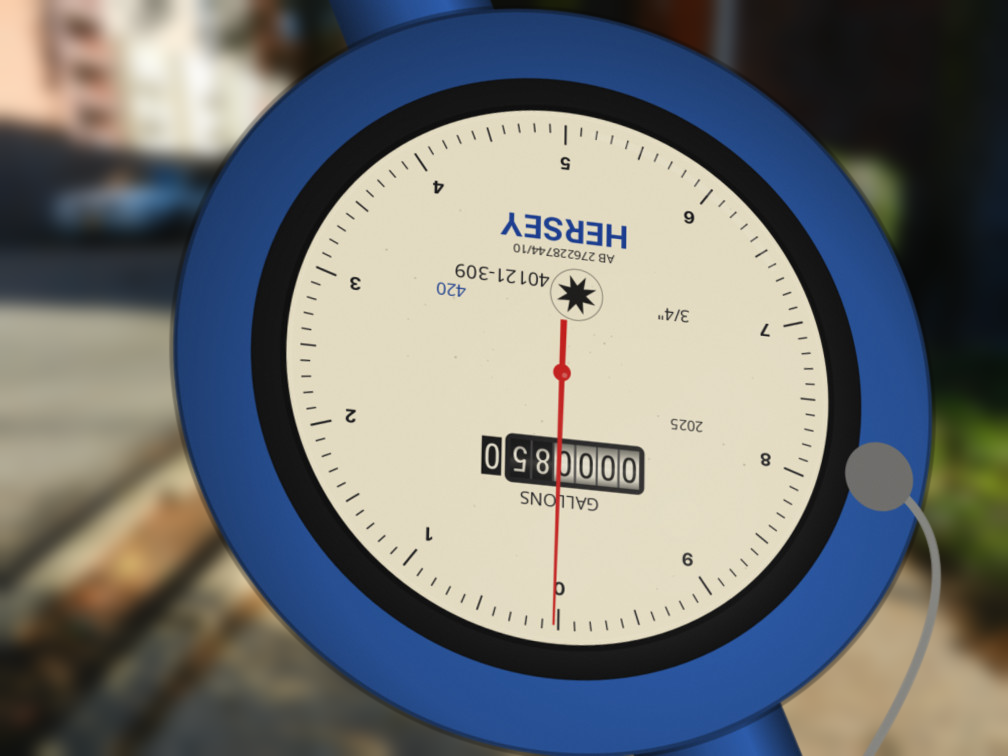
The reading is 850.0,gal
